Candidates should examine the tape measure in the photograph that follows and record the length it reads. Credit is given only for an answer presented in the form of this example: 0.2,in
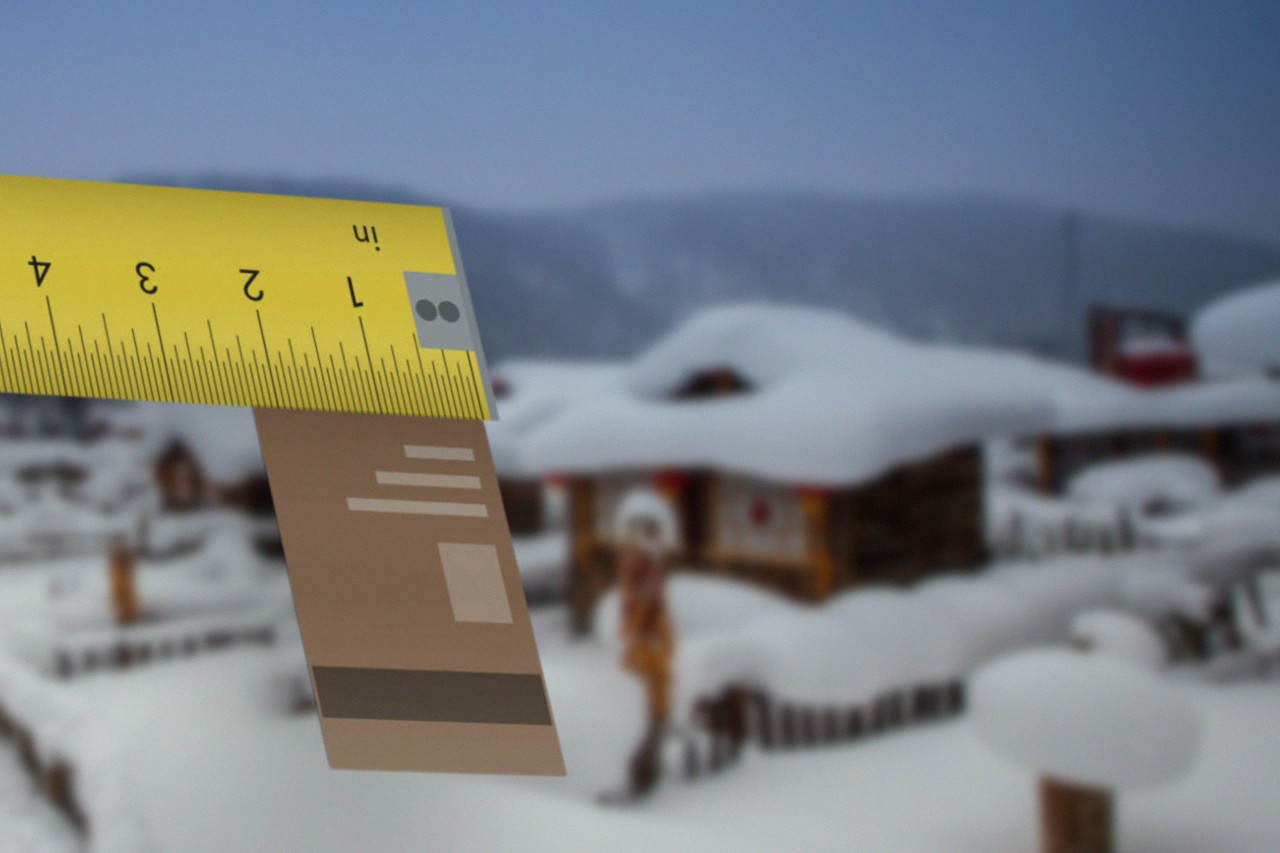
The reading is 2.25,in
